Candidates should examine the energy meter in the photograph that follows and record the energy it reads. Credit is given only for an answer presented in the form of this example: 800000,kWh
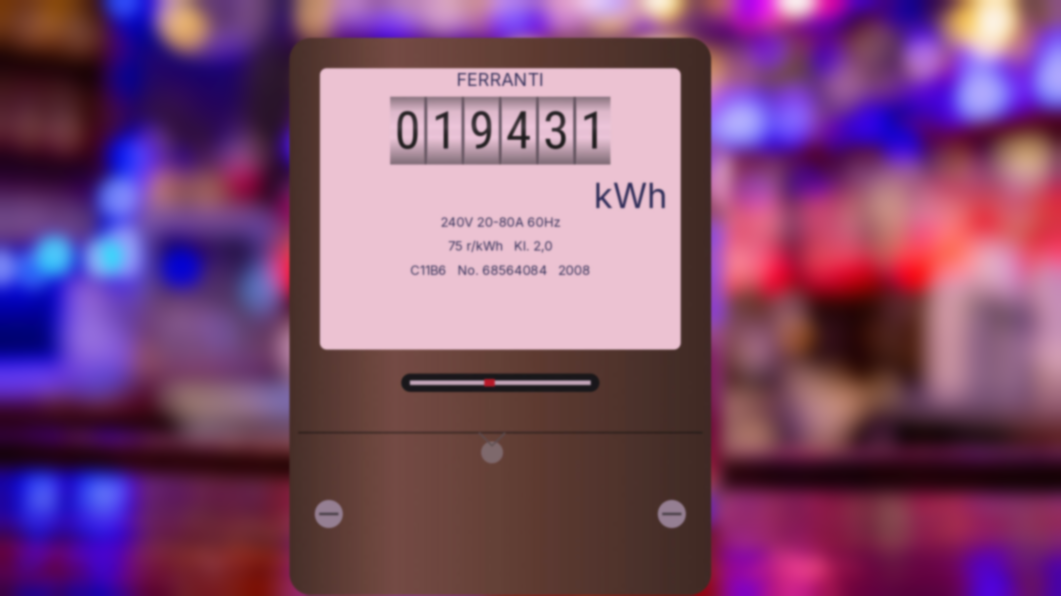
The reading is 19431,kWh
